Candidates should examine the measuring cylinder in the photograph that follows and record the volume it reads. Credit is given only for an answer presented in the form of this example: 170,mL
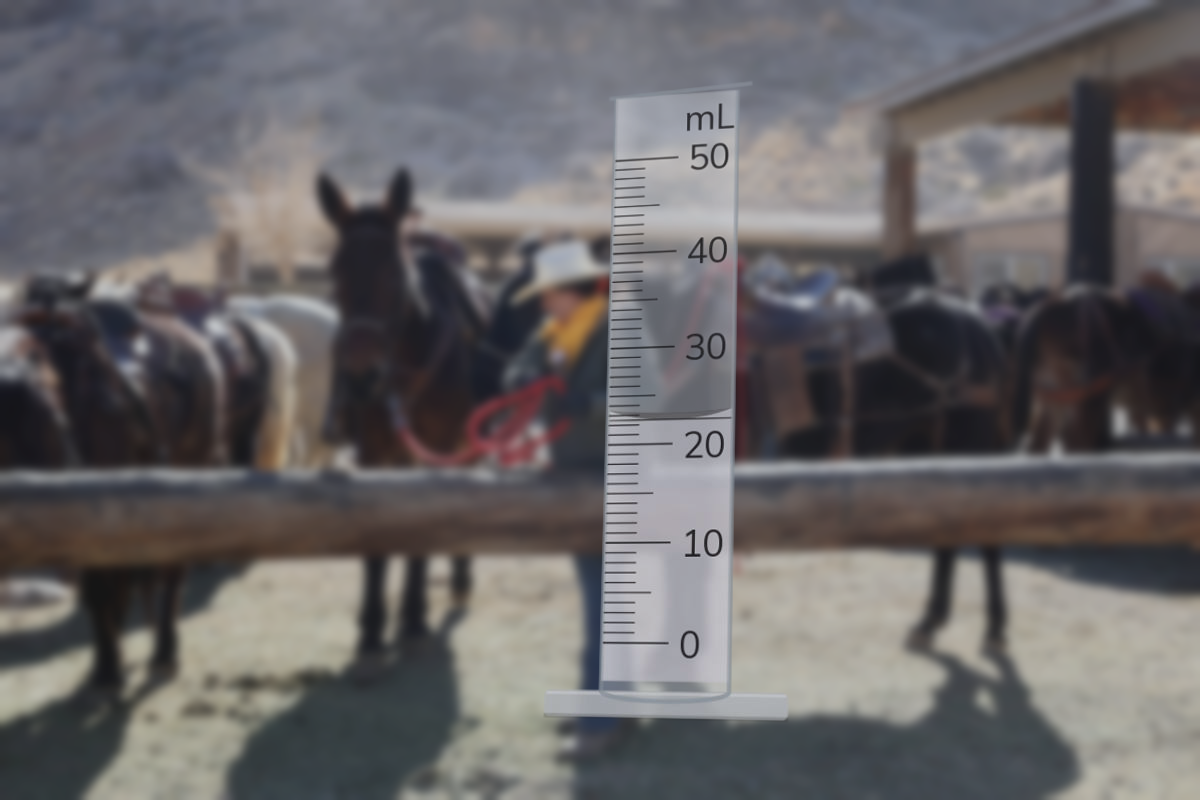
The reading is 22.5,mL
